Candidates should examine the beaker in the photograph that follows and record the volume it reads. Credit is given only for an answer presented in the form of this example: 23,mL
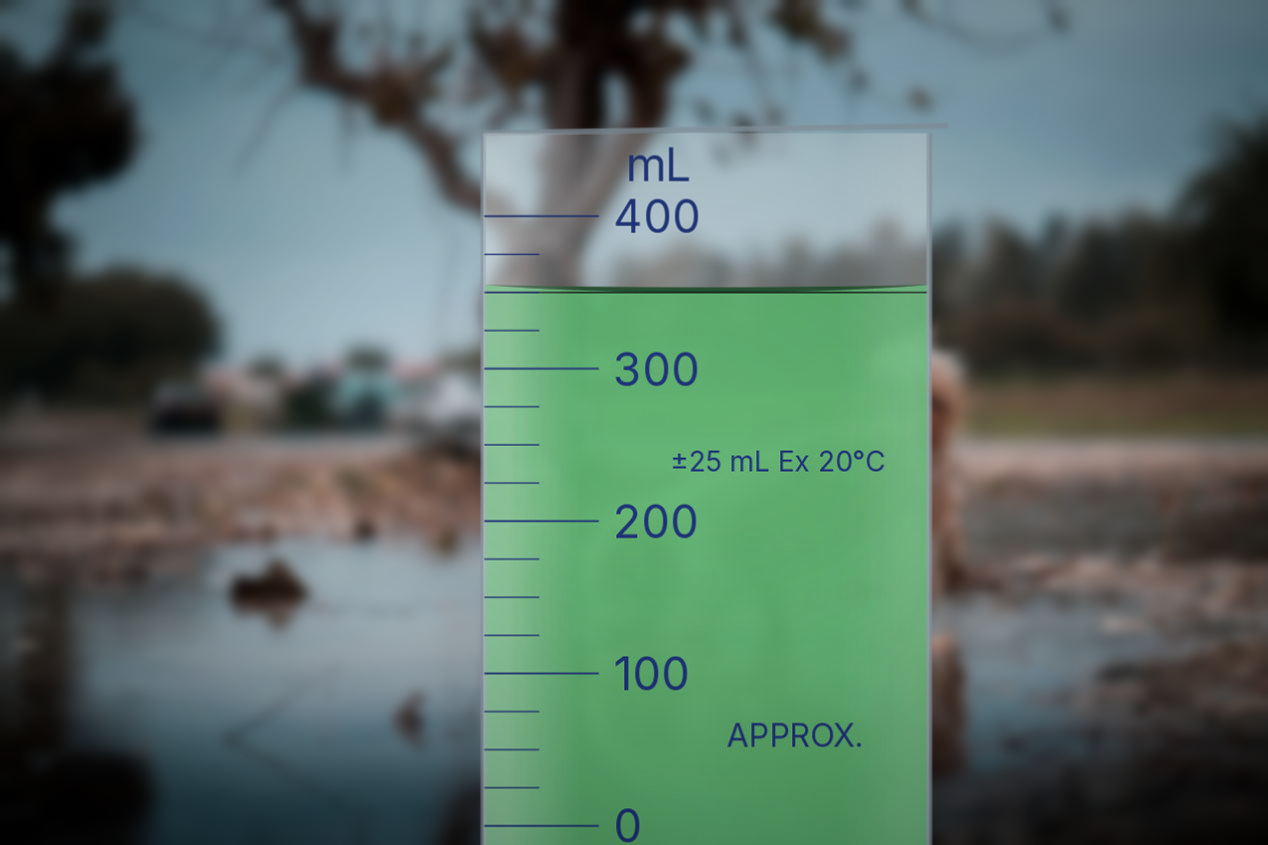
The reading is 350,mL
